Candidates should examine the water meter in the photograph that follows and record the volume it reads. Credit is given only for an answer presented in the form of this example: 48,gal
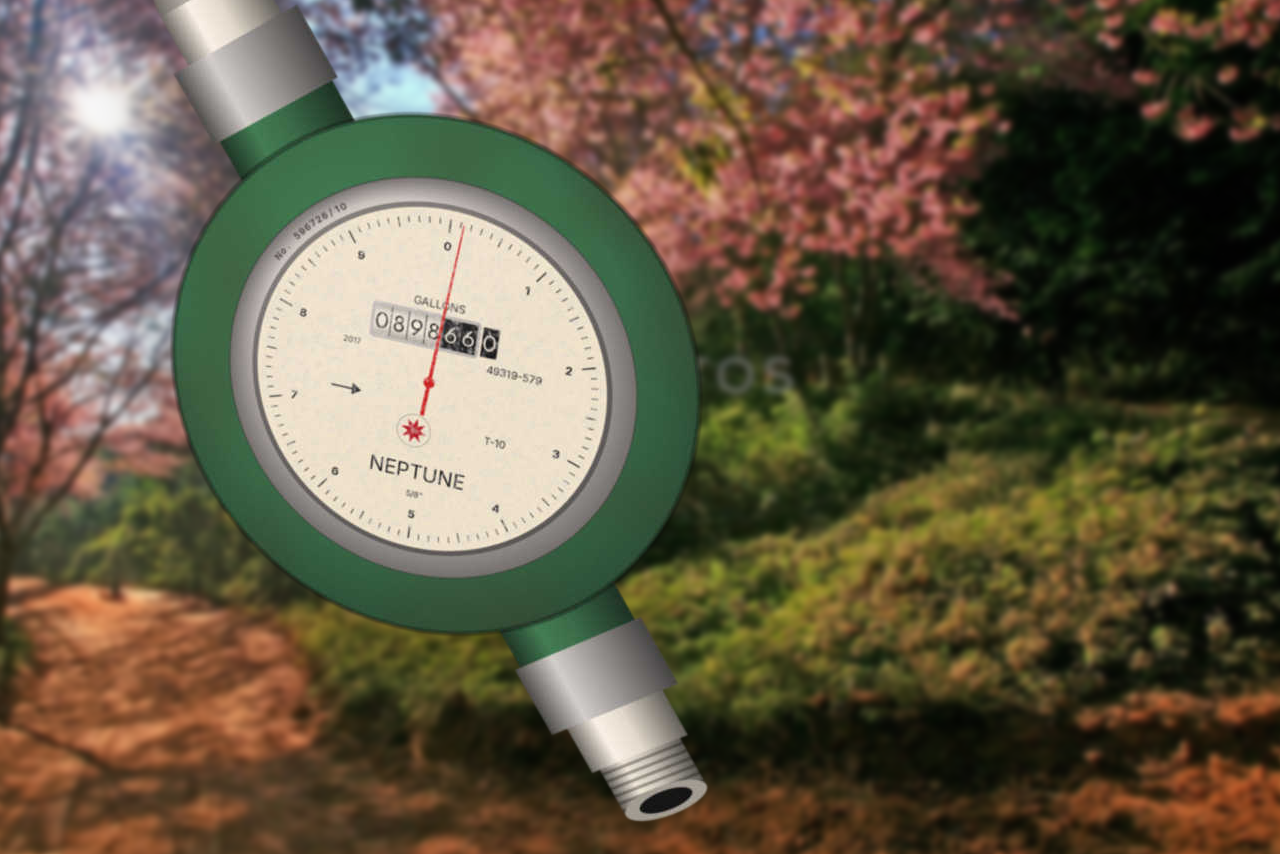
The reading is 898660.1,gal
